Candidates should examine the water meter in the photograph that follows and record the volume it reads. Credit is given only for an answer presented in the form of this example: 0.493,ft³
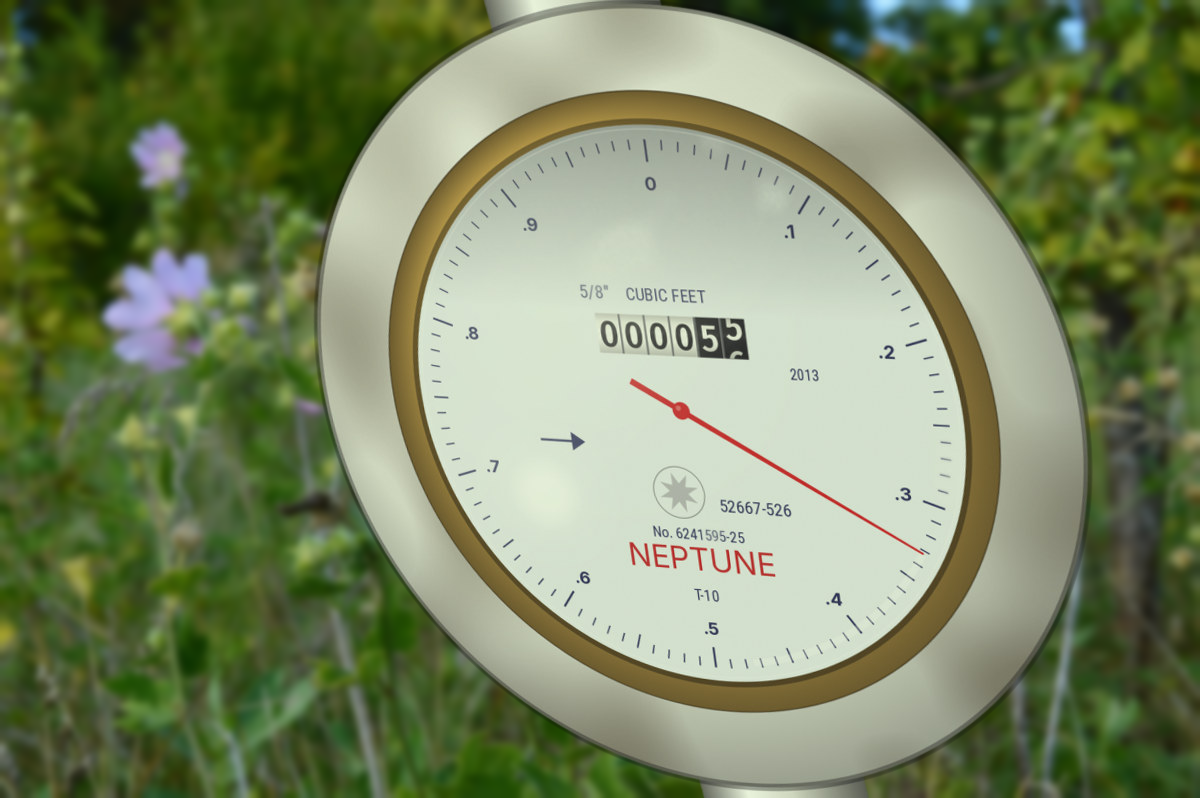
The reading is 55.33,ft³
